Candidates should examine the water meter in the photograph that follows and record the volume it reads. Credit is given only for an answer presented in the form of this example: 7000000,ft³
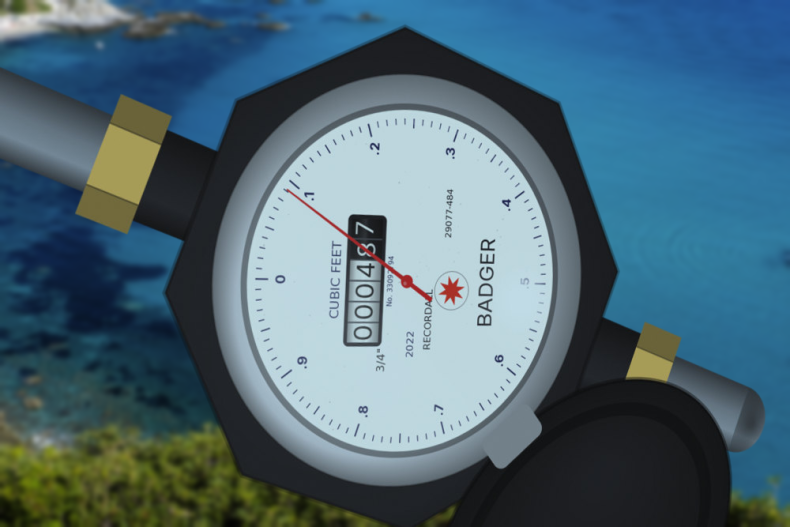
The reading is 487.09,ft³
